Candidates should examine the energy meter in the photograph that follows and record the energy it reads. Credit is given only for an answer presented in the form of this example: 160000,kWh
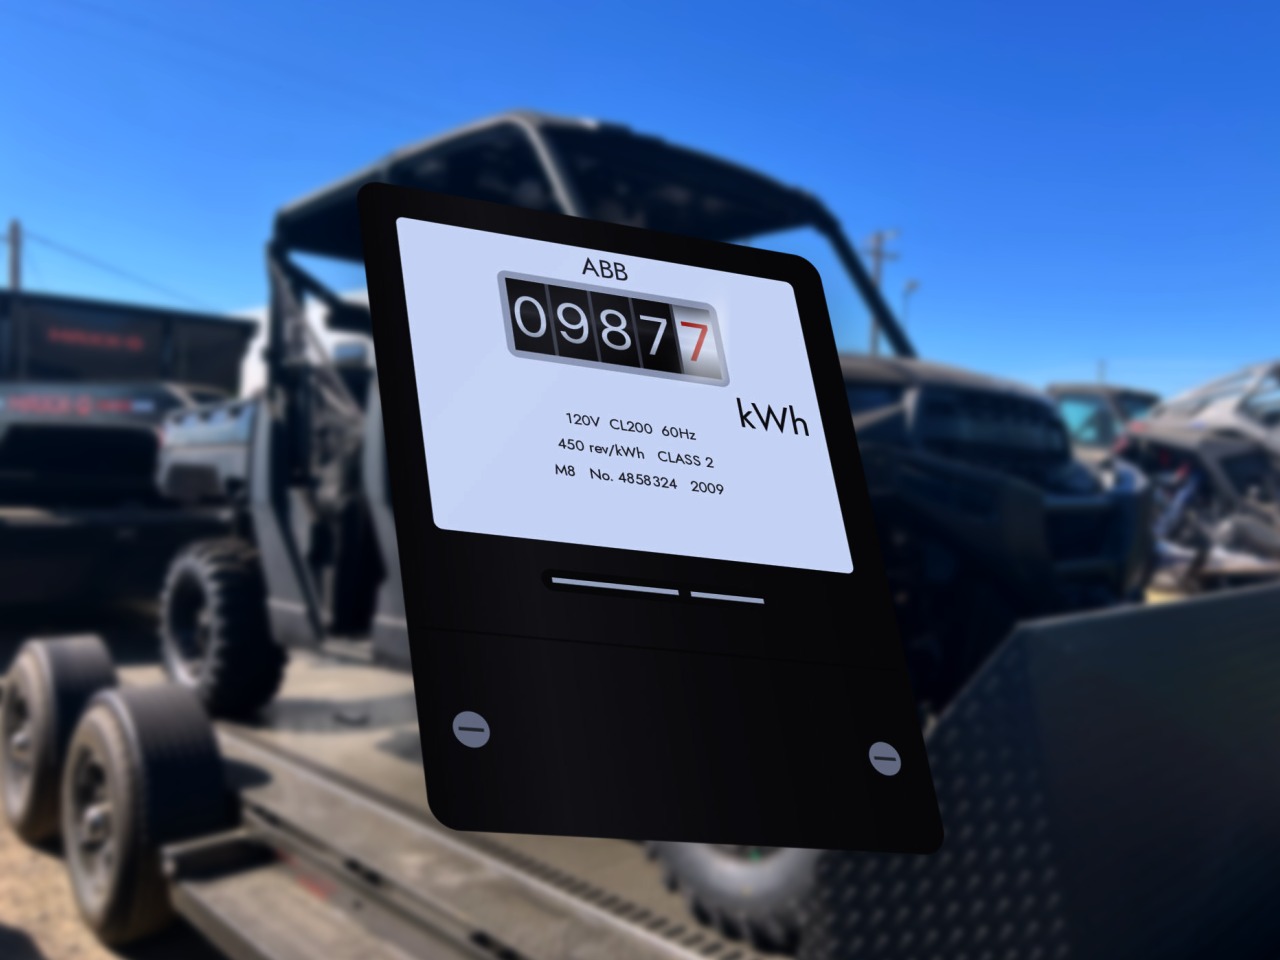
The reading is 987.7,kWh
